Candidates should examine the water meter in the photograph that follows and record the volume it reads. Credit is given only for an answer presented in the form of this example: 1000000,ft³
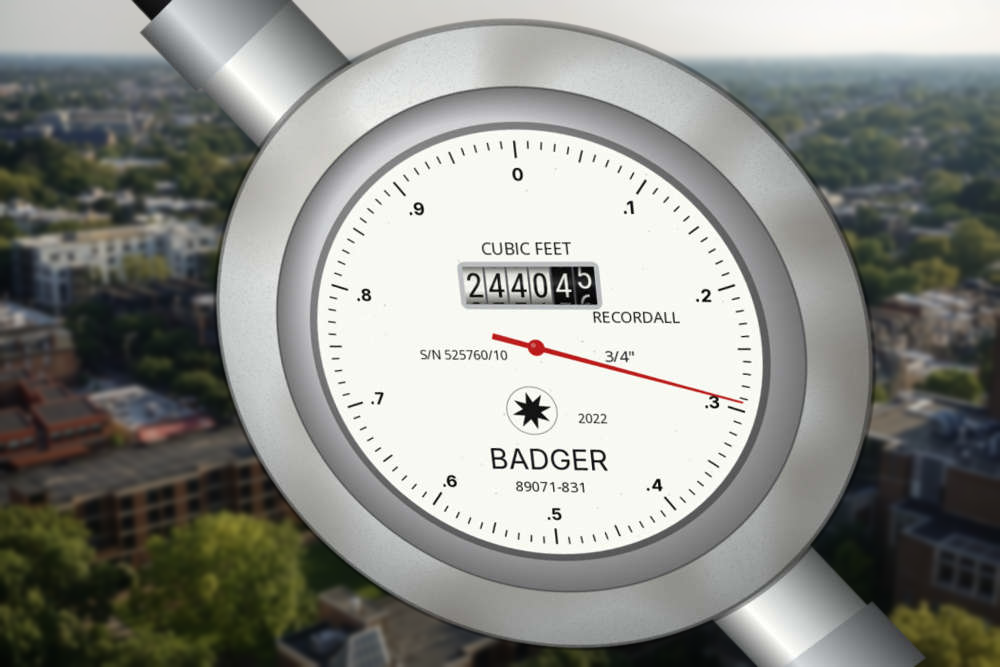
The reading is 244045.29,ft³
